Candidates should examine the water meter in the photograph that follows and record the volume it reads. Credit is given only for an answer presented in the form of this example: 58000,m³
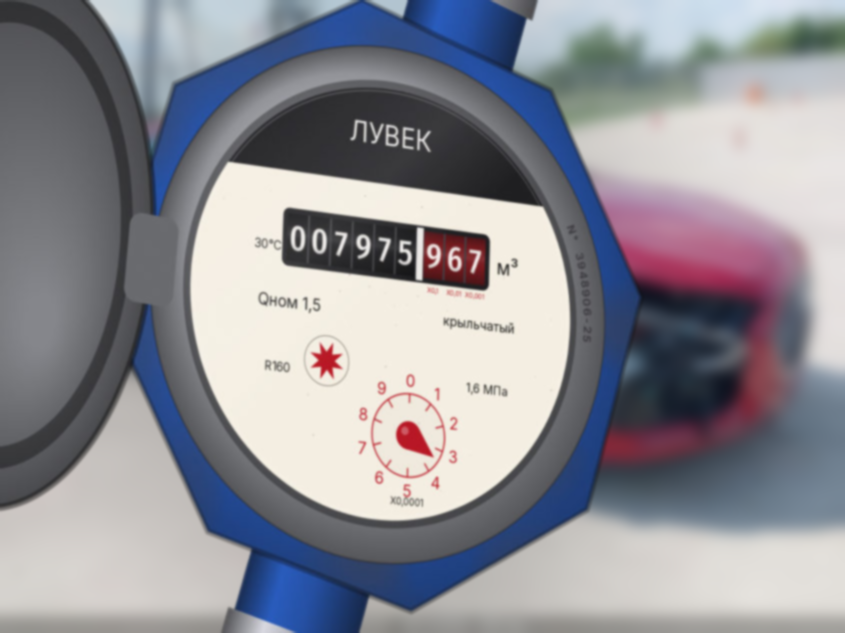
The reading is 7975.9673,m³
